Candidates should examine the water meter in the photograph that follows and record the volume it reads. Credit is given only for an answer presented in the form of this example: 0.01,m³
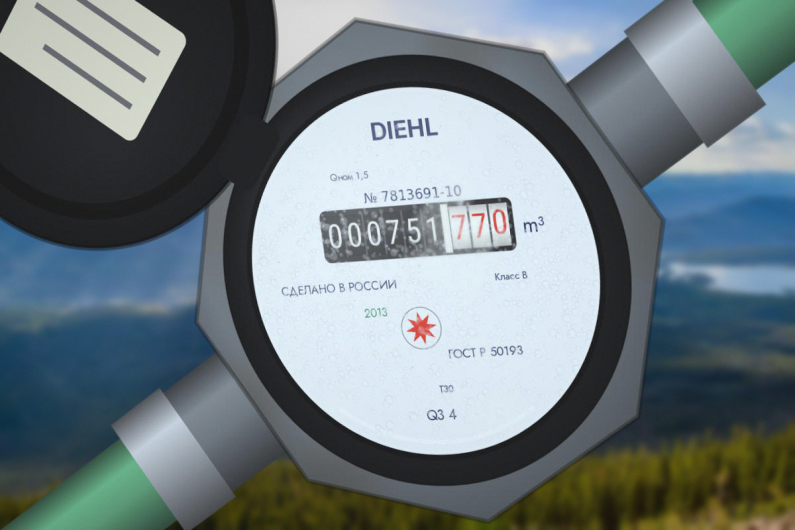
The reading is 751.770,m³
